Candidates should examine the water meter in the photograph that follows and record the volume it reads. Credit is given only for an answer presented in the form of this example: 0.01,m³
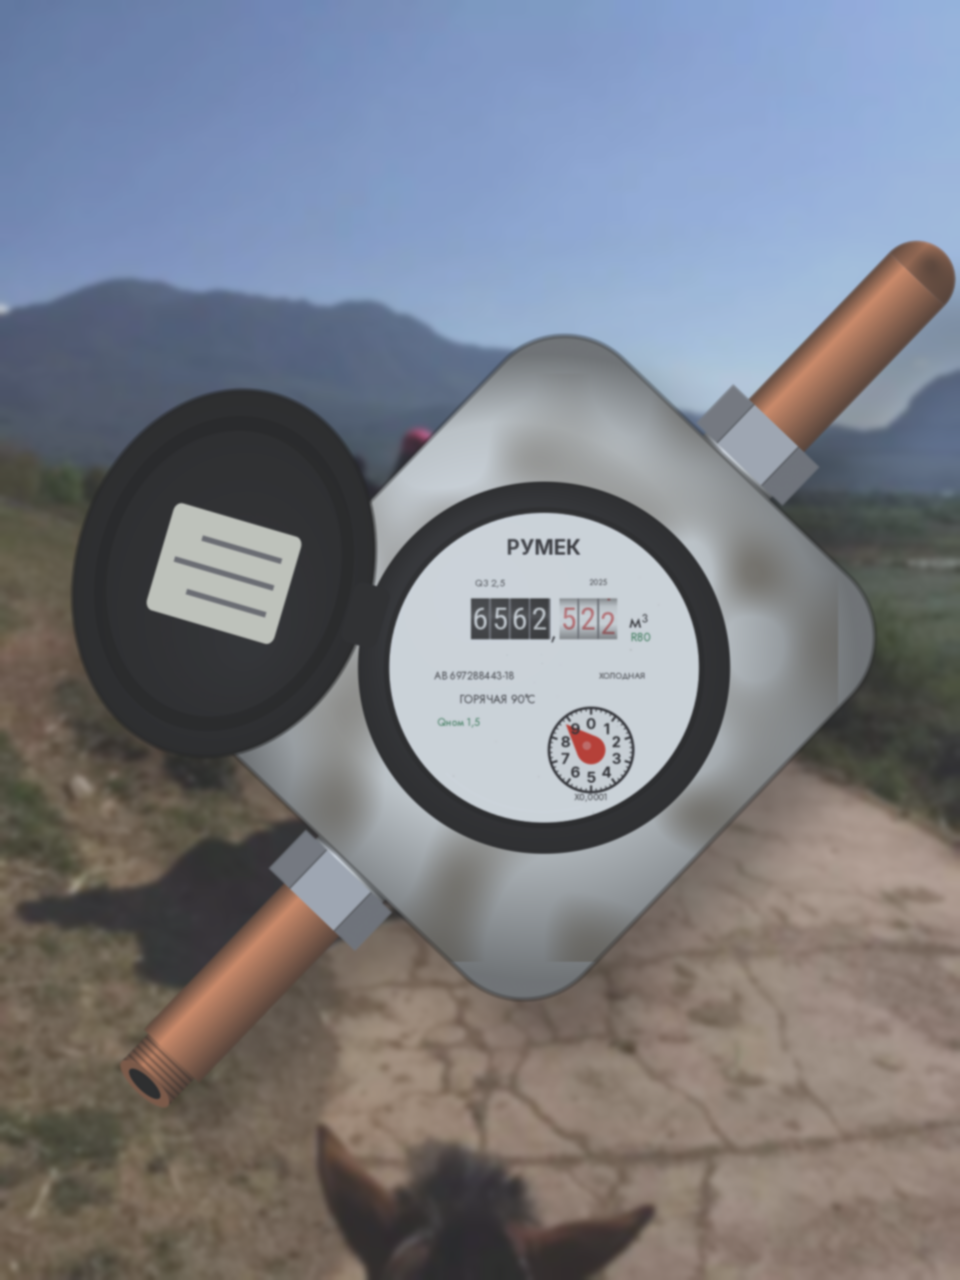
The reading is 6562.5218,m³
